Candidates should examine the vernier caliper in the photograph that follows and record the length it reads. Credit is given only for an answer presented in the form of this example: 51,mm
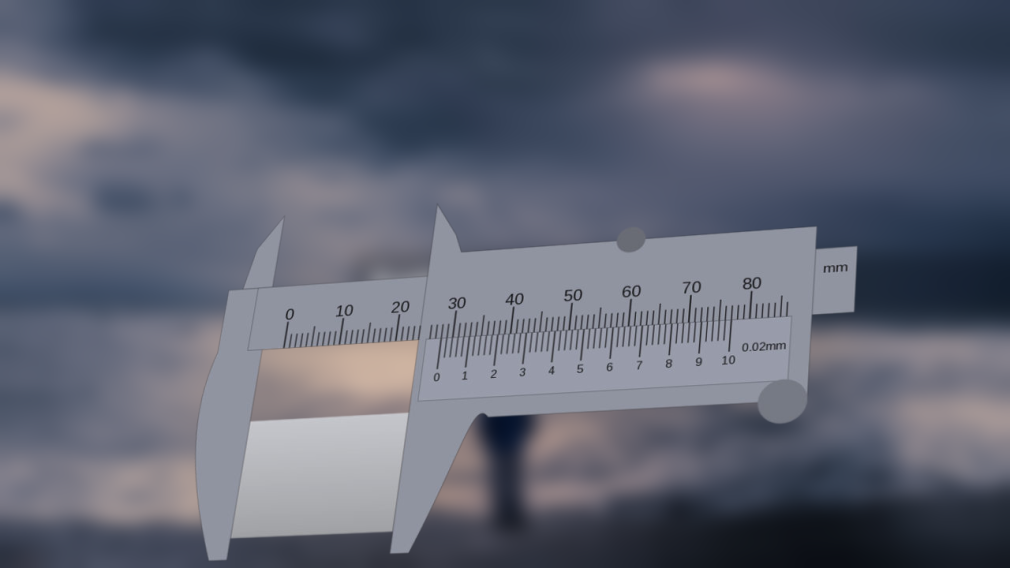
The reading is 28.0,mm
